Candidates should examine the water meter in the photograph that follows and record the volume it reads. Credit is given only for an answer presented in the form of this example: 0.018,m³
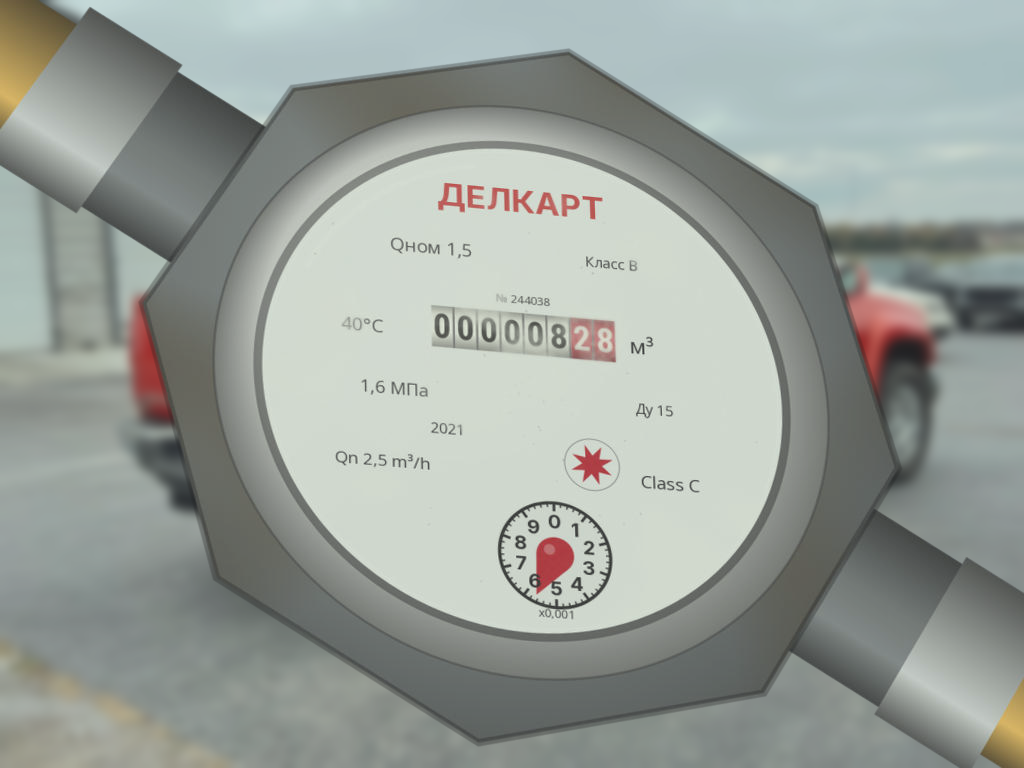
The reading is 8.285,m³
